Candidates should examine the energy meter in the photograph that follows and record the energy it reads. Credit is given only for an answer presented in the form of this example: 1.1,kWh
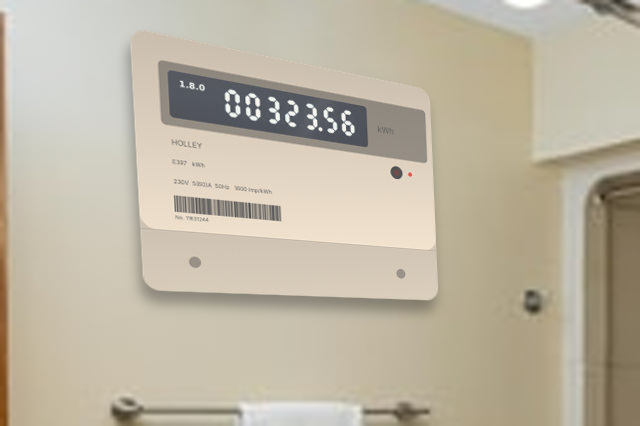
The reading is 323.56,kWh
